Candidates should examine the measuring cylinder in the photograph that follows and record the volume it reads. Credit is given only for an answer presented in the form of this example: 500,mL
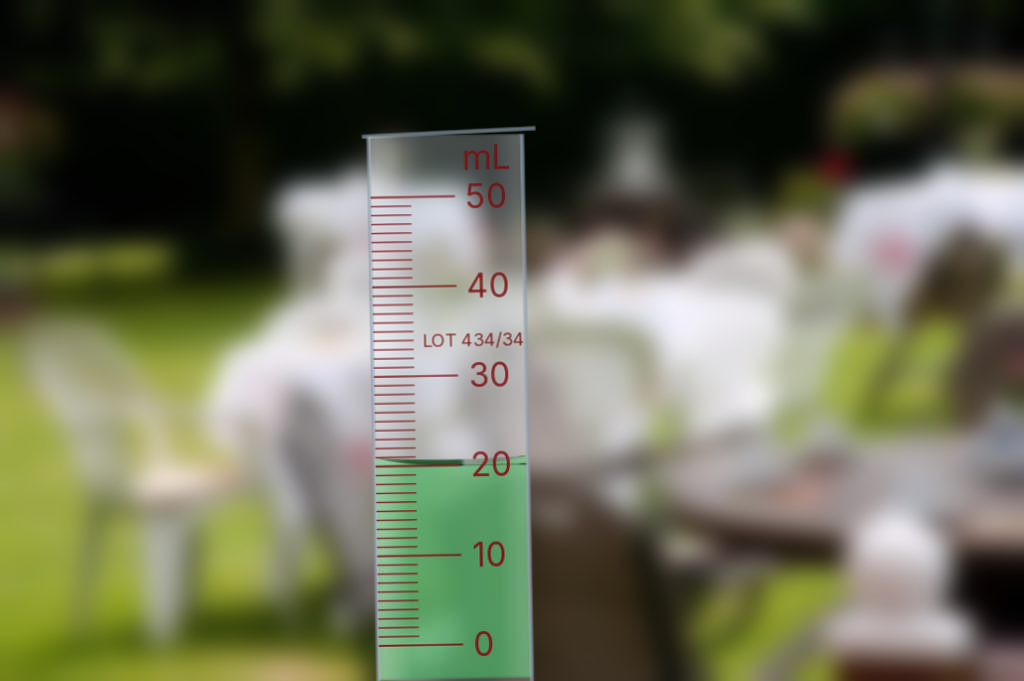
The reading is 20,mL
